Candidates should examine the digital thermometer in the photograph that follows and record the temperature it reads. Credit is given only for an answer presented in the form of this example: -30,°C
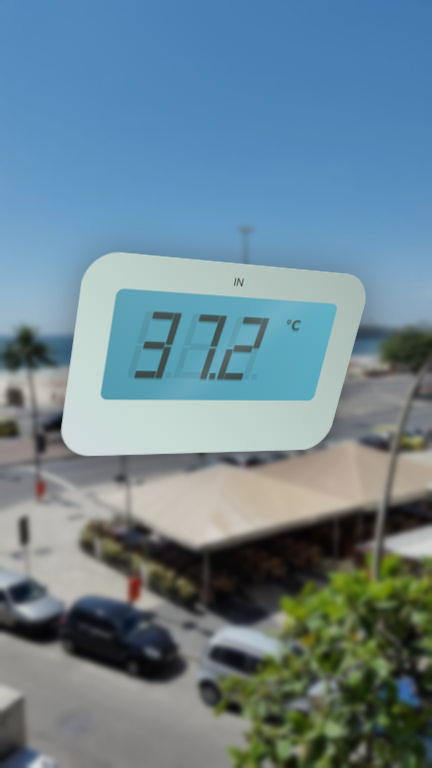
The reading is 37.2,°C
